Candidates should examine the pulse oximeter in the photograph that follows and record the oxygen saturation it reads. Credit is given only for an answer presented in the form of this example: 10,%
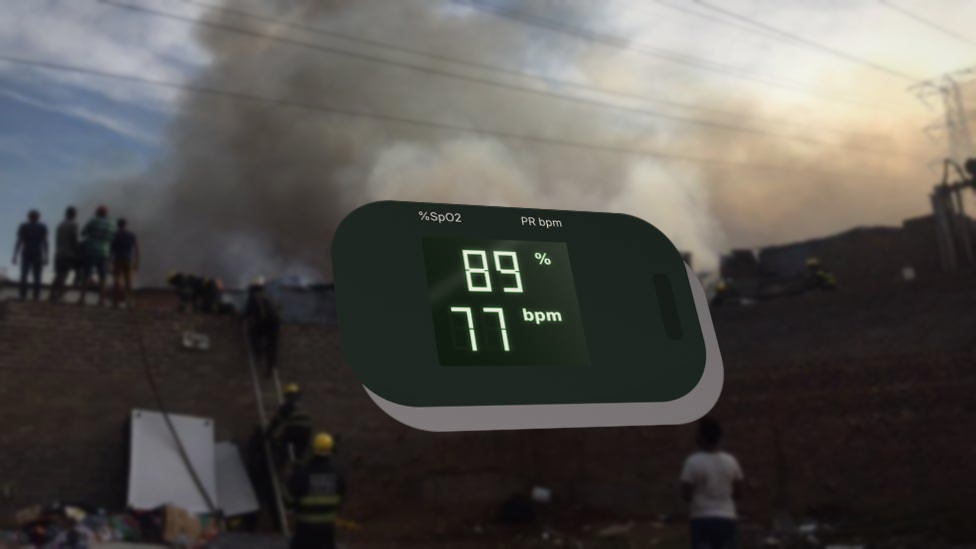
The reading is 89,%
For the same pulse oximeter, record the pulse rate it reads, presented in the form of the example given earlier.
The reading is 77,bpm
